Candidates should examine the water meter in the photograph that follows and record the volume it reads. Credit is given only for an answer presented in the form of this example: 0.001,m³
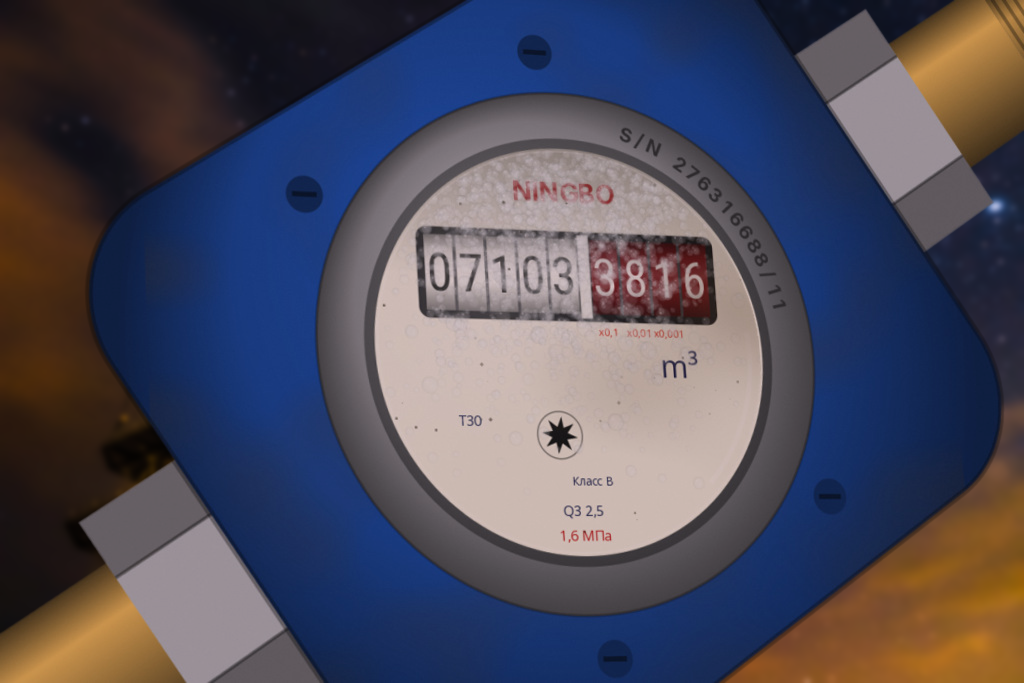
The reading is 7103.3816,m³
